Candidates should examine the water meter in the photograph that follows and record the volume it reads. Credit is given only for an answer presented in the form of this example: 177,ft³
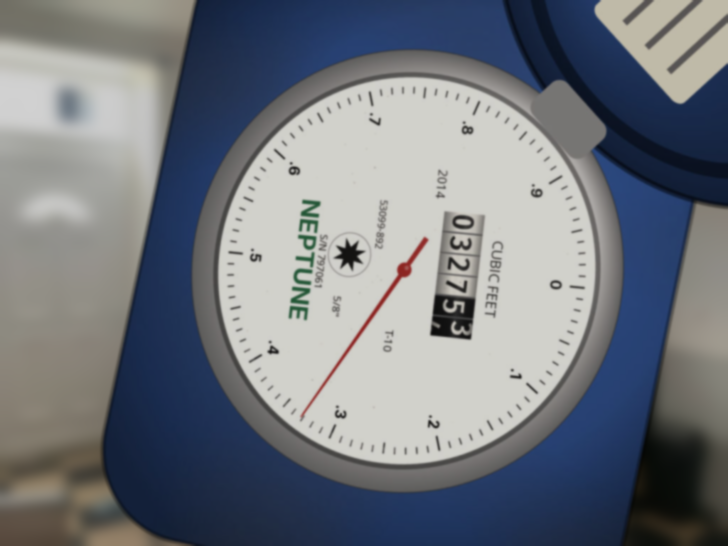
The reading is 32753.33,ft³
